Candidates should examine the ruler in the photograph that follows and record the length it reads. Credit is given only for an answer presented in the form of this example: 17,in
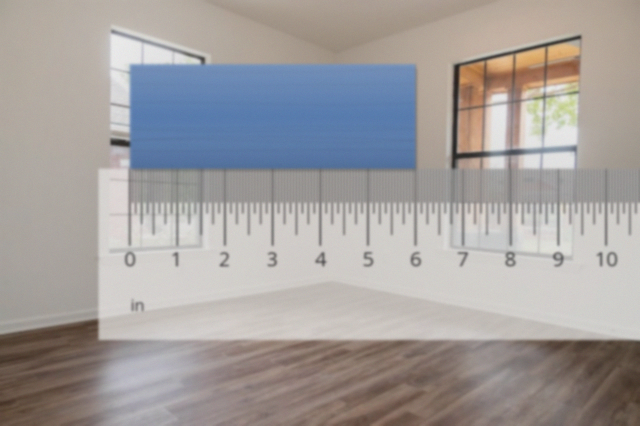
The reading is 6,in
